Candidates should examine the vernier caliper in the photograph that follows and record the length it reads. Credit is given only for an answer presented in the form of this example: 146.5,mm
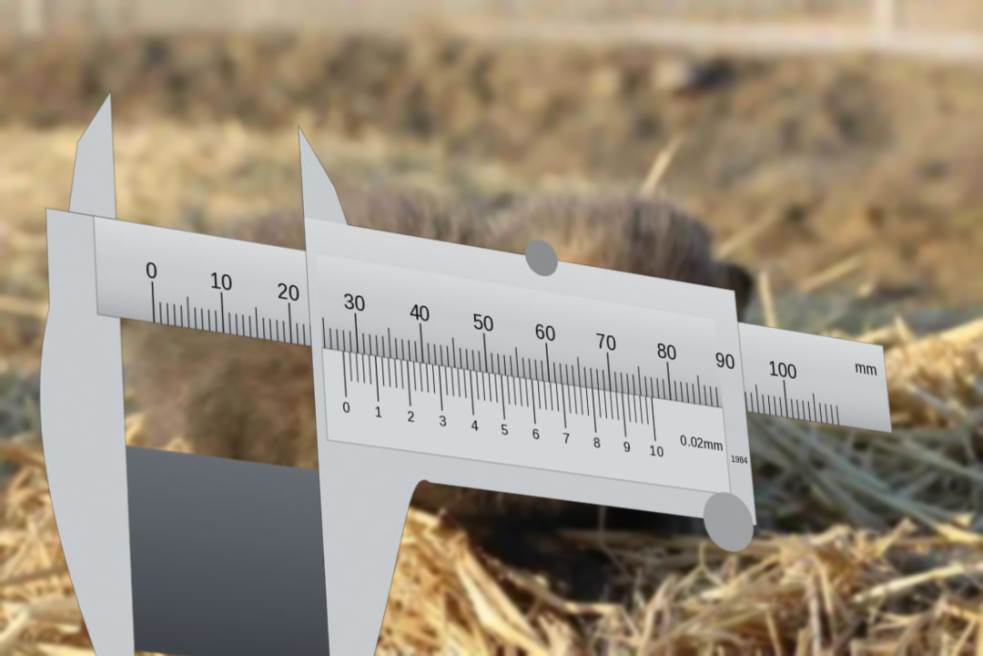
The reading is 27.8,mm
